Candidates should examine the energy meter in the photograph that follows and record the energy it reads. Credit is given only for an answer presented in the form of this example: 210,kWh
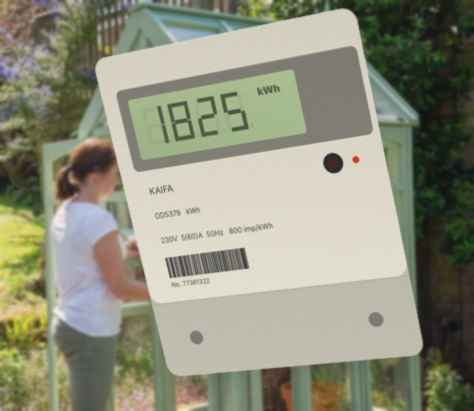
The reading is 1825,kWh
